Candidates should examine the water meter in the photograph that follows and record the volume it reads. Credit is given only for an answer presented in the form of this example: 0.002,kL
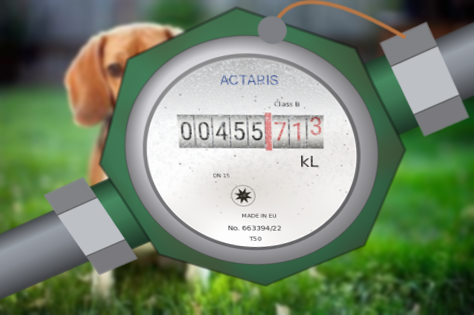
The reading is 455.713,kL
